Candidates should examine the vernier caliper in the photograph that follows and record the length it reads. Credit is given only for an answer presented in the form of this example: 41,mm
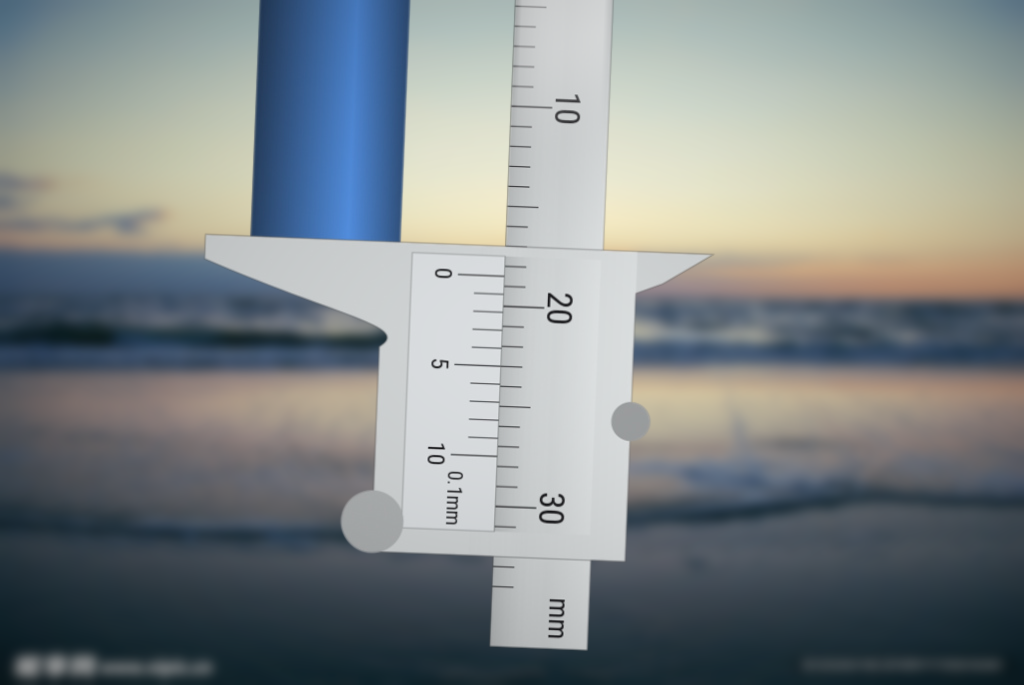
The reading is 18.5,mm
